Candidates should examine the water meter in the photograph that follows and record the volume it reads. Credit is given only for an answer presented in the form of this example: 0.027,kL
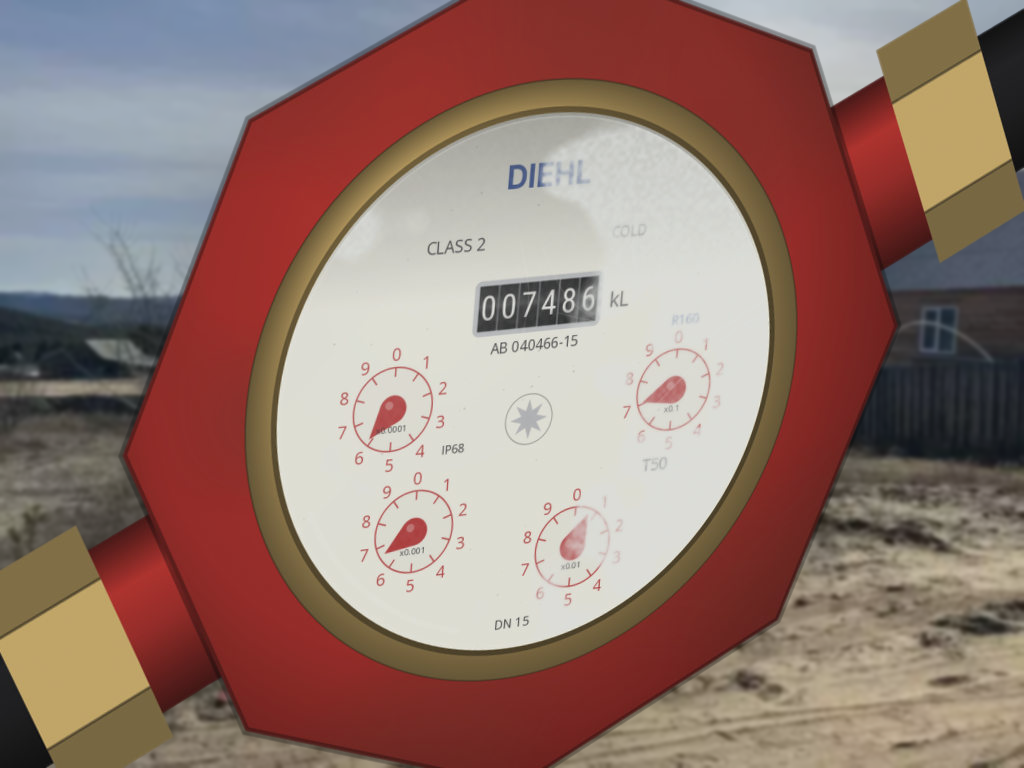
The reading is 7486.7066,kL
